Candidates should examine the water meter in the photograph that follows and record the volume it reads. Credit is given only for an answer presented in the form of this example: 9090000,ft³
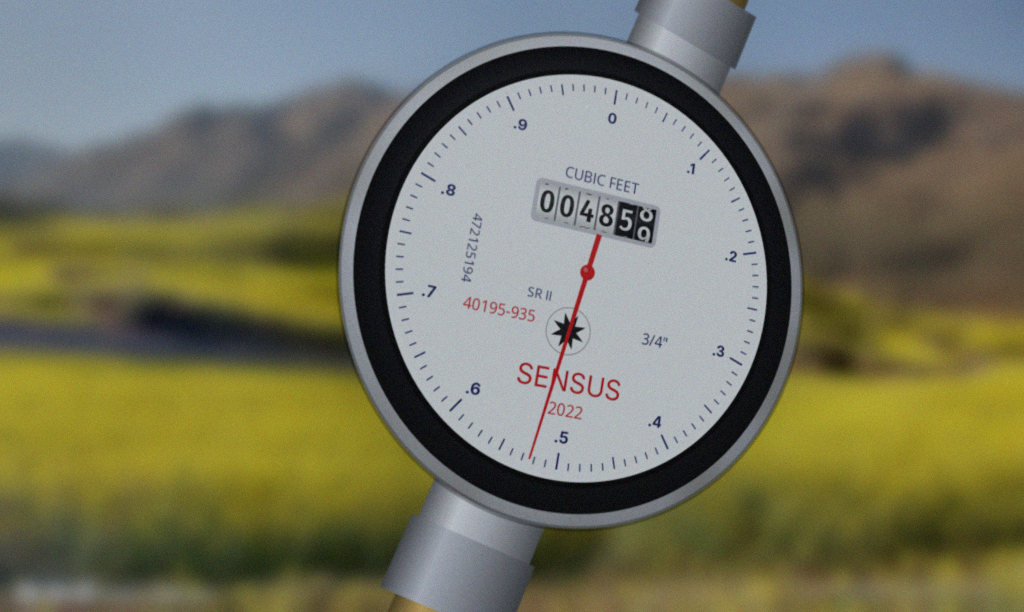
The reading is 4858.52,ft³
